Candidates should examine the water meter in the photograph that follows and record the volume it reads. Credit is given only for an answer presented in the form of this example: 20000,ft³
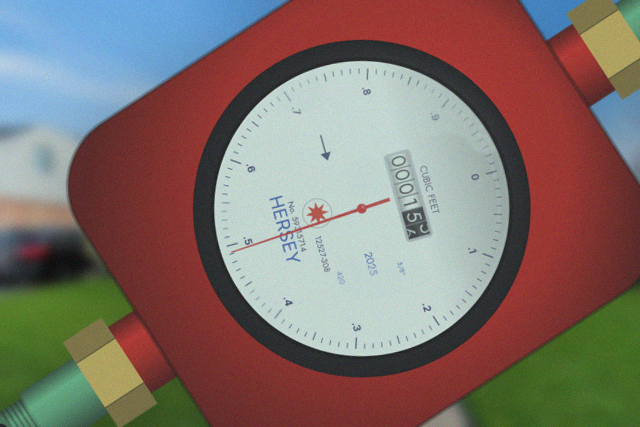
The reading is 155.49,ft³
